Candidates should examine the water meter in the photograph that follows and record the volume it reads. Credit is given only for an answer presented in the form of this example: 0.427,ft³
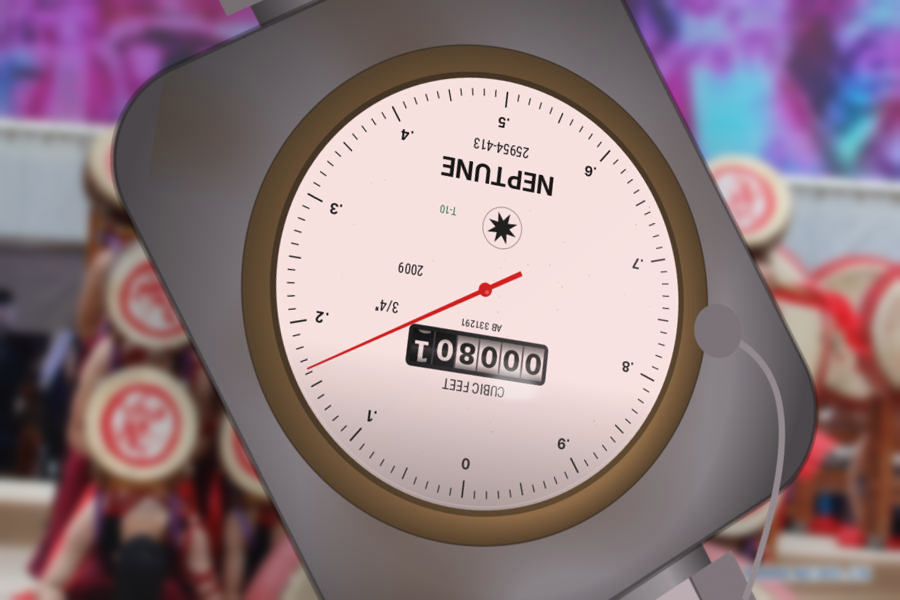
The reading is 801.16,ft³
